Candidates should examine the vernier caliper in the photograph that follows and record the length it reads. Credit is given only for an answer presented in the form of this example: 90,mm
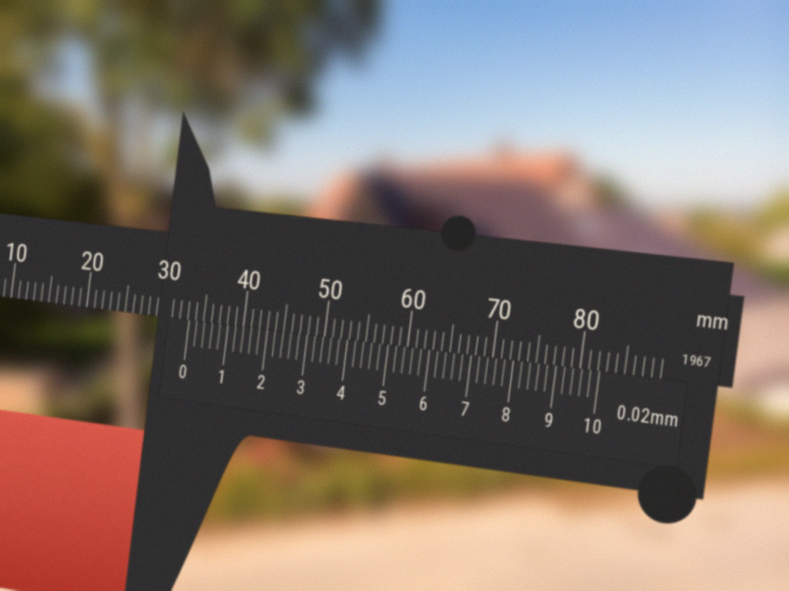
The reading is 33.2,mm
